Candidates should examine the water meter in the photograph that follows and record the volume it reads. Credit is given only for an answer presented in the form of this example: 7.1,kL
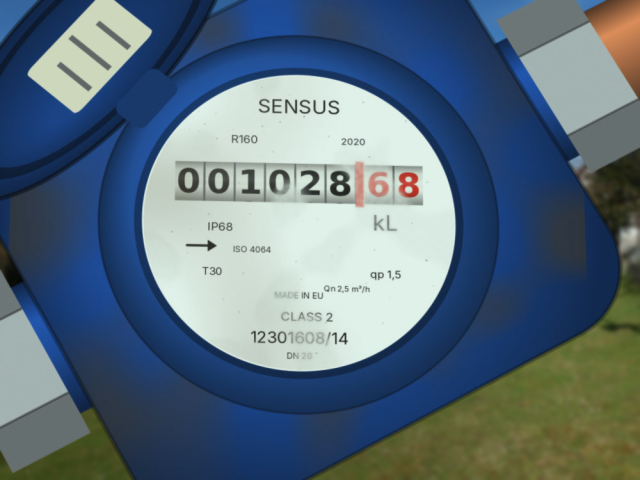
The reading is 1028.68,kL
